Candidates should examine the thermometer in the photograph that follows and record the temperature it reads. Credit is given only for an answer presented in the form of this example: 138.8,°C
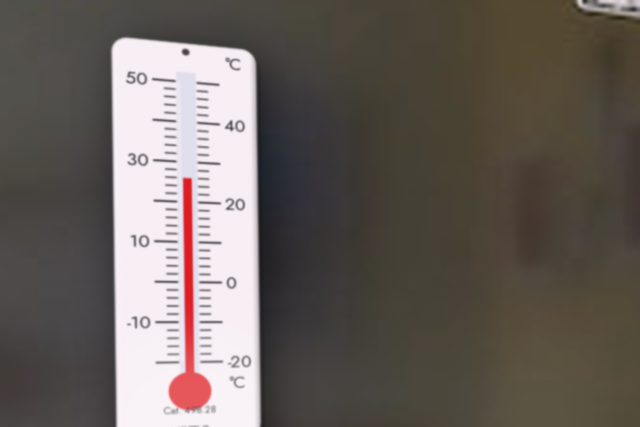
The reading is 26,°C
